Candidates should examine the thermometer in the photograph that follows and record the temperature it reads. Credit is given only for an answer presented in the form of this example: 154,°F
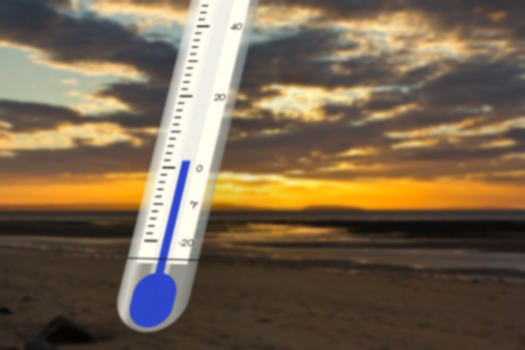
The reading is 2,°F
